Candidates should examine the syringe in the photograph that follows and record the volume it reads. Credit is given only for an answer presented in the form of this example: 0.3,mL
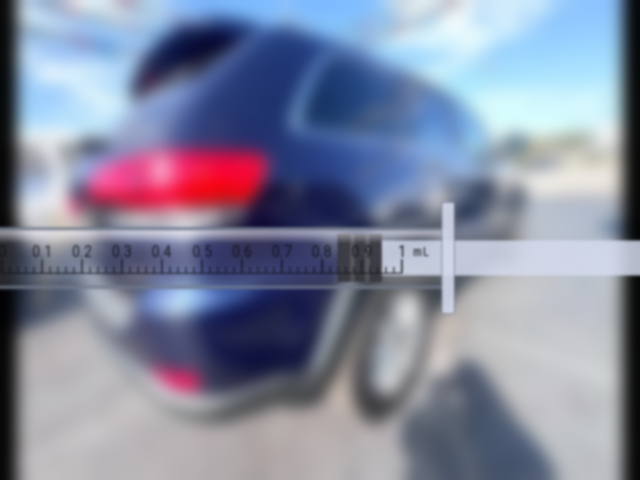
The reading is 0.84,mL
